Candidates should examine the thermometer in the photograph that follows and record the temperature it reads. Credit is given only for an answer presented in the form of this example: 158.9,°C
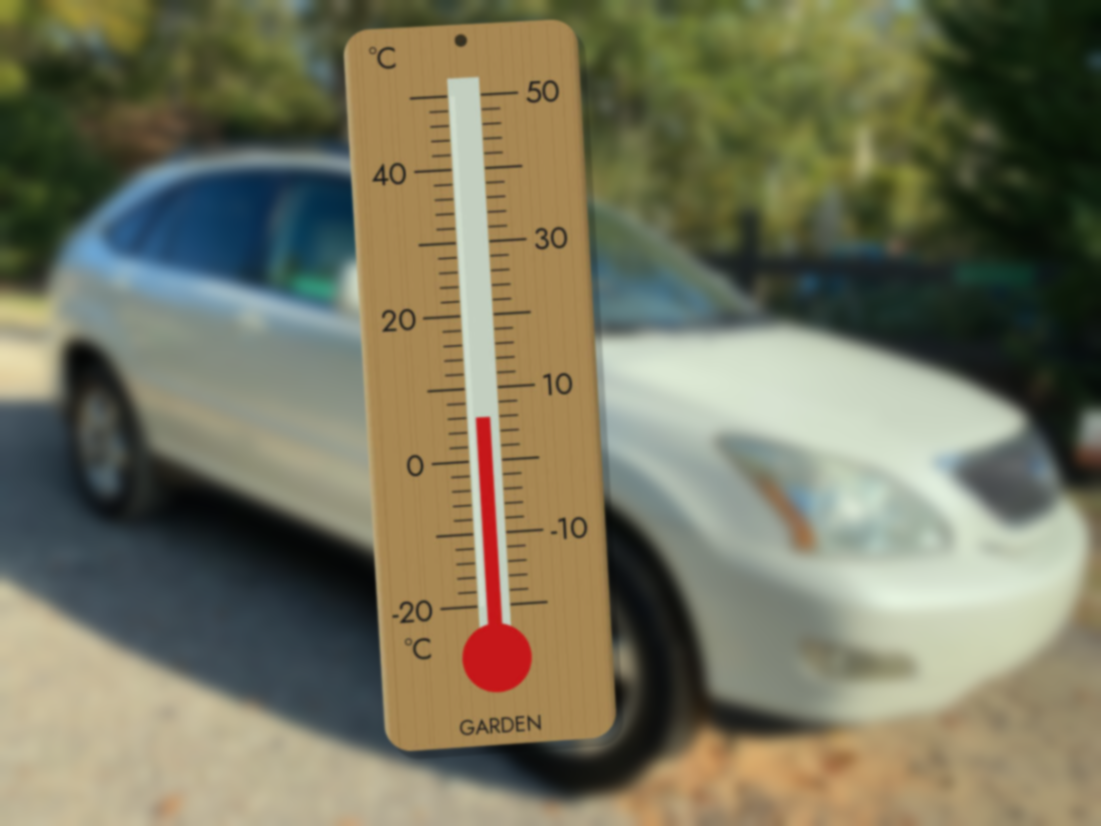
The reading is 6,°C
